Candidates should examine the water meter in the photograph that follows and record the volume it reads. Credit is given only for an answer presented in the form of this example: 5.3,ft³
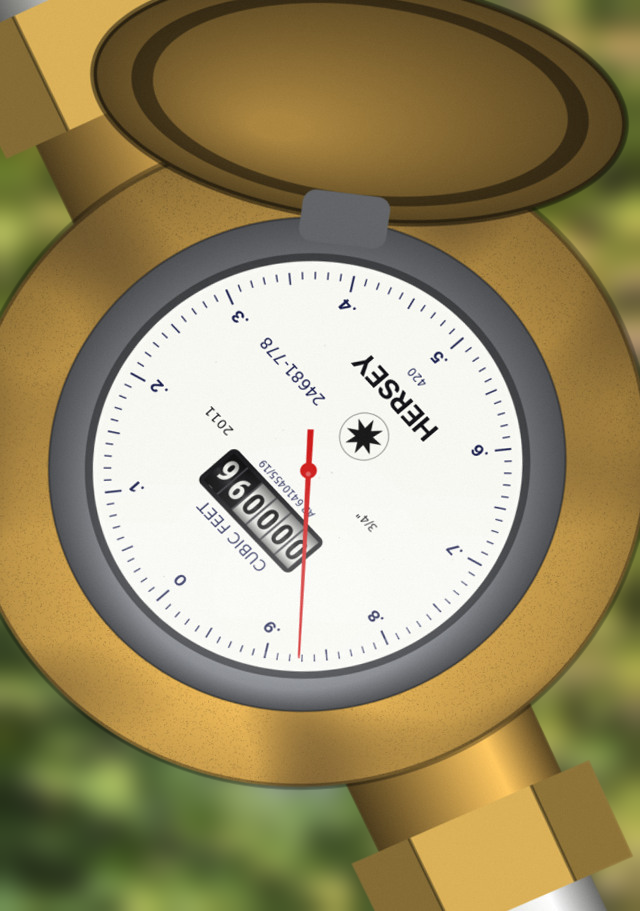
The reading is 95.87,ft³
